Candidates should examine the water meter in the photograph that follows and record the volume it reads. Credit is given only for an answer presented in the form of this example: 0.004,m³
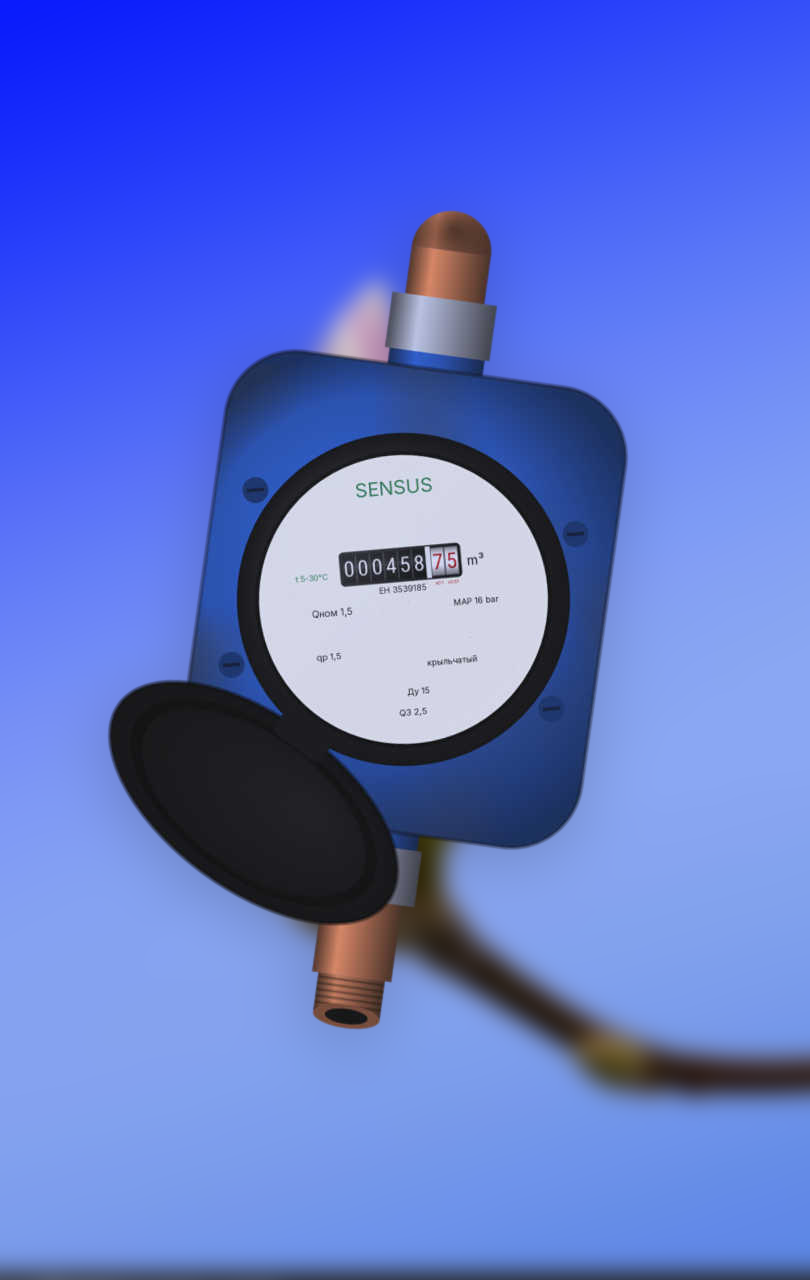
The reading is 458.75,m³
